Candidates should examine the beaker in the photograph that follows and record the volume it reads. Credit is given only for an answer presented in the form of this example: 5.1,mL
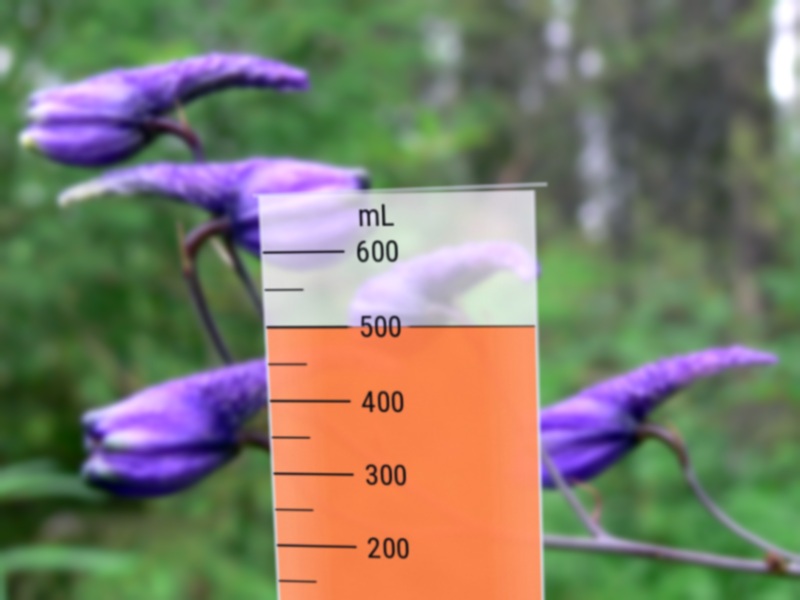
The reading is 500,mL
